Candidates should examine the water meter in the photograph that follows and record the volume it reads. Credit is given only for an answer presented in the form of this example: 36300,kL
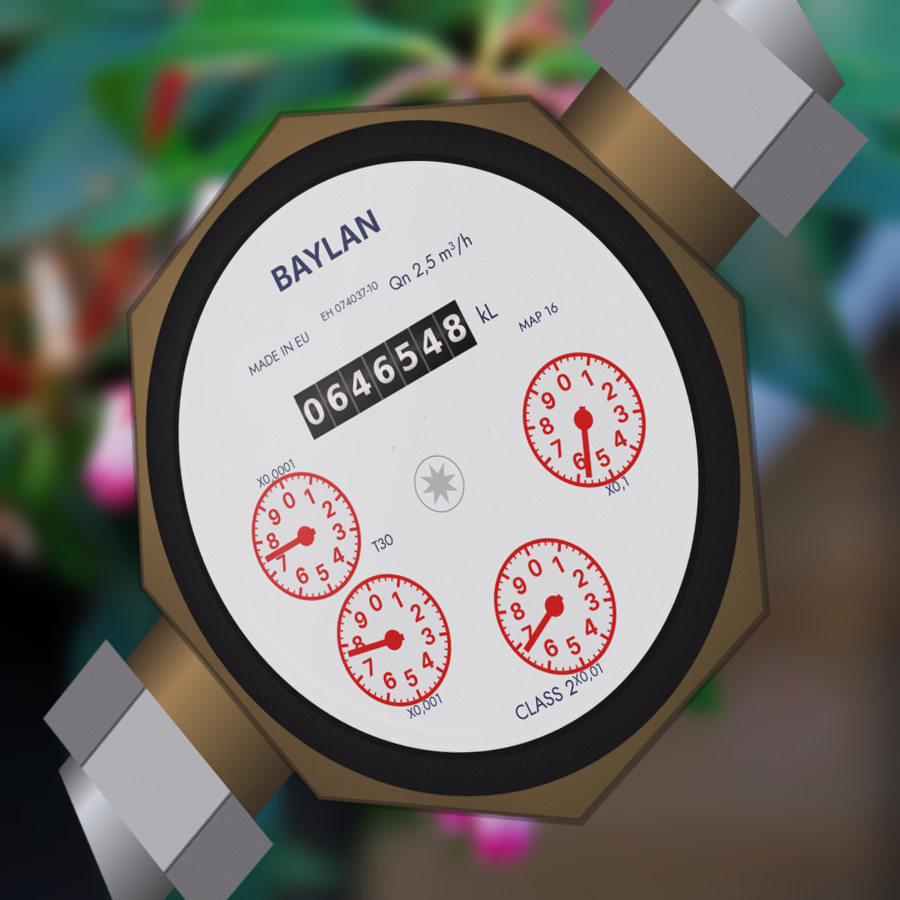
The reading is 646548.5677,kL
